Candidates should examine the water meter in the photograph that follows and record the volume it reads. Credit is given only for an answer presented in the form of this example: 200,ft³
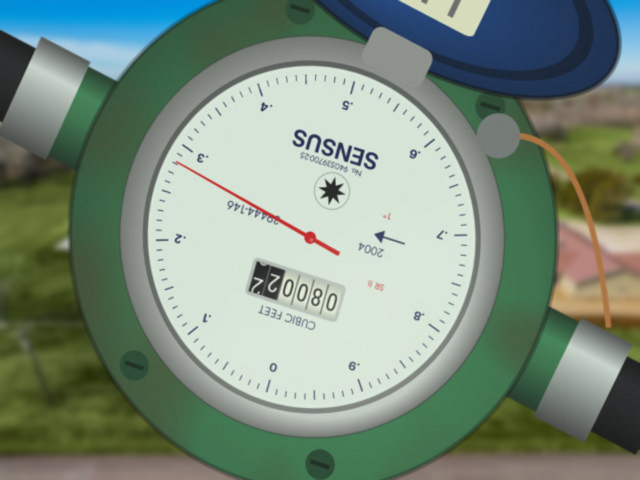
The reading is 80022.28,ft³
